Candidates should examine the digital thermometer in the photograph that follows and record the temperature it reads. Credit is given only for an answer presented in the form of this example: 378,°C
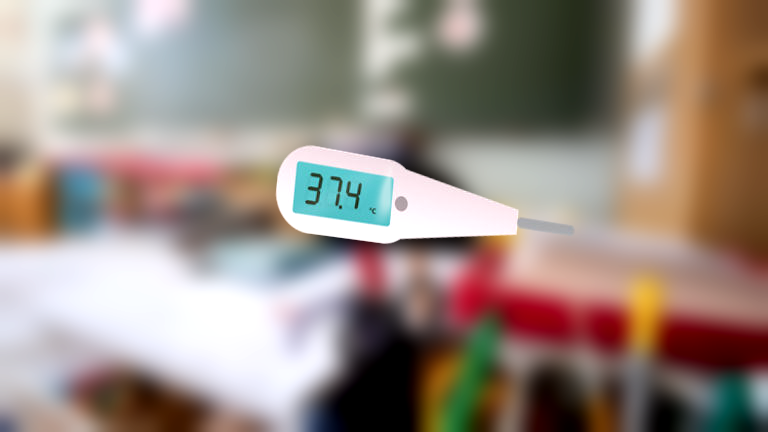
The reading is 37.4,°C
